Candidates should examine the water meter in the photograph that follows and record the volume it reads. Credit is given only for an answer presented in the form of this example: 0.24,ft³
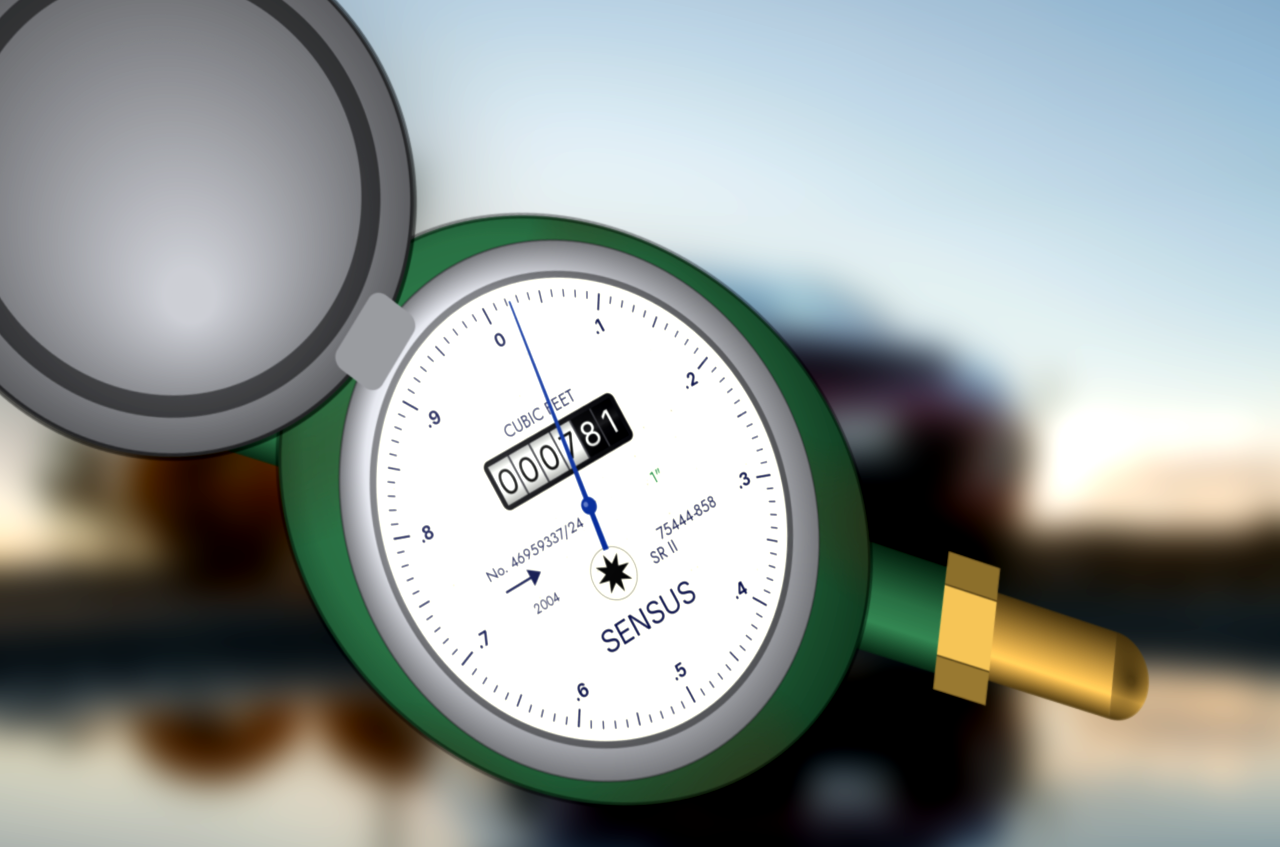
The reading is 781.02,ft³
